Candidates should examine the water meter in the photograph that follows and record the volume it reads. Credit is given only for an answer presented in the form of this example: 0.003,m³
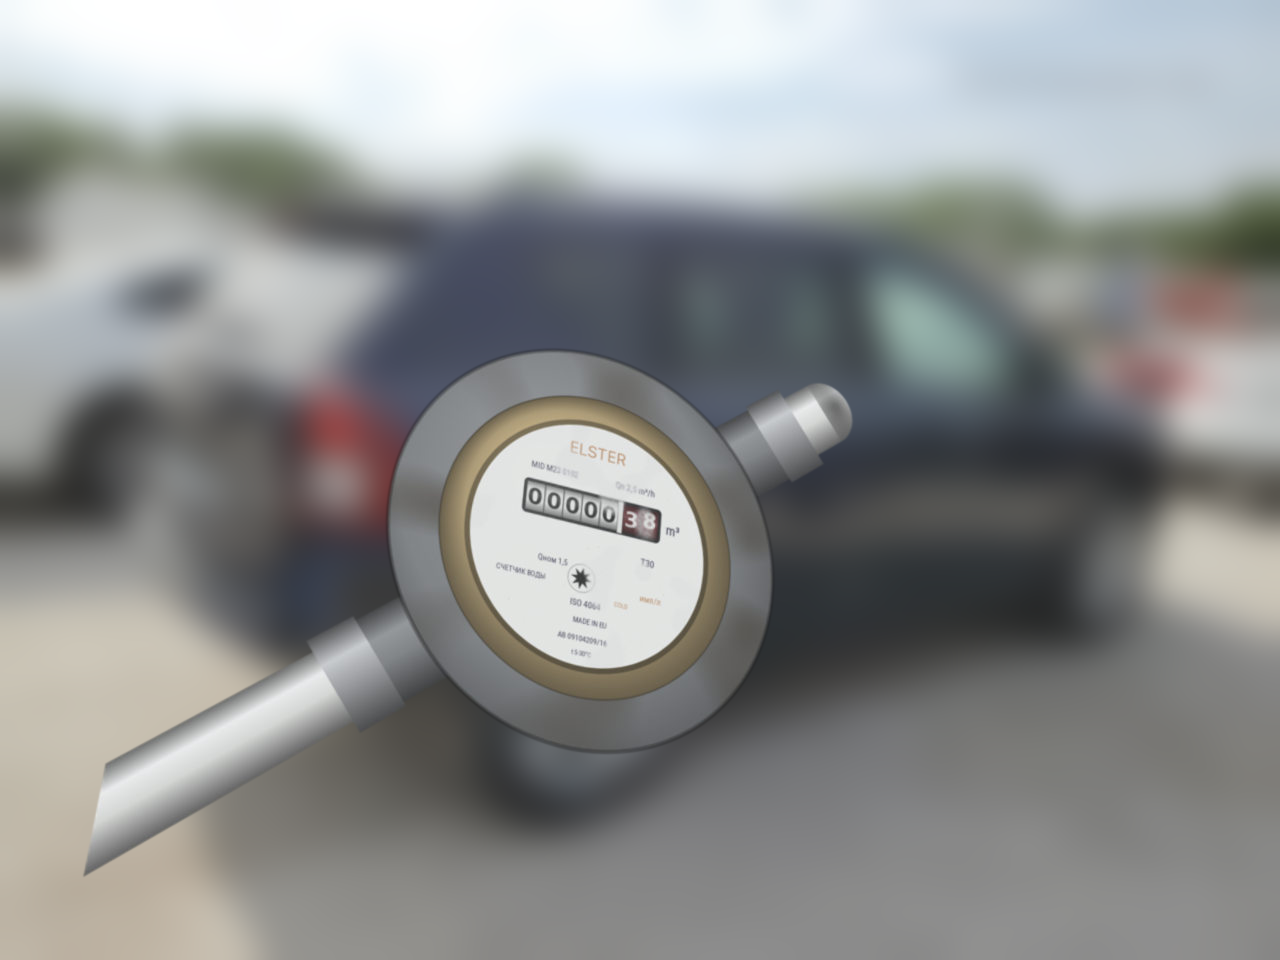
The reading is 0.38,m³
